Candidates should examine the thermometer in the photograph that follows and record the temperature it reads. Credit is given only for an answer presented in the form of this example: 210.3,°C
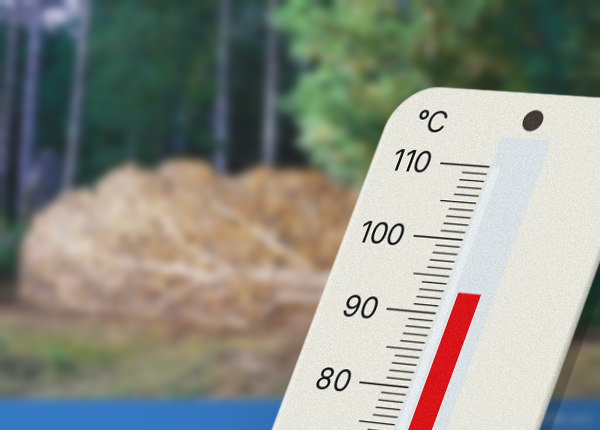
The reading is 93,°C
